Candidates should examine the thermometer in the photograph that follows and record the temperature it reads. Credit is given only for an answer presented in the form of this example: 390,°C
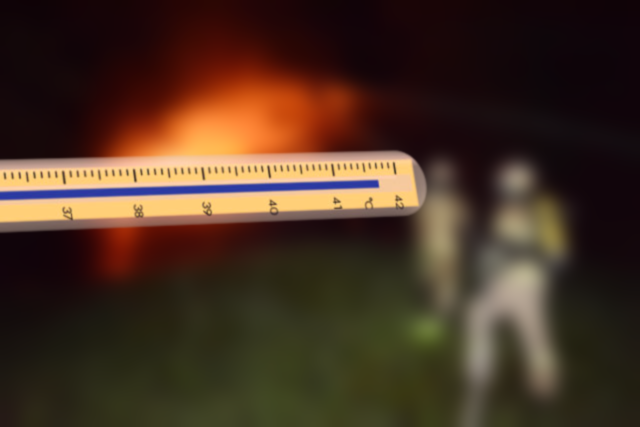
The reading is 41.7,°C
